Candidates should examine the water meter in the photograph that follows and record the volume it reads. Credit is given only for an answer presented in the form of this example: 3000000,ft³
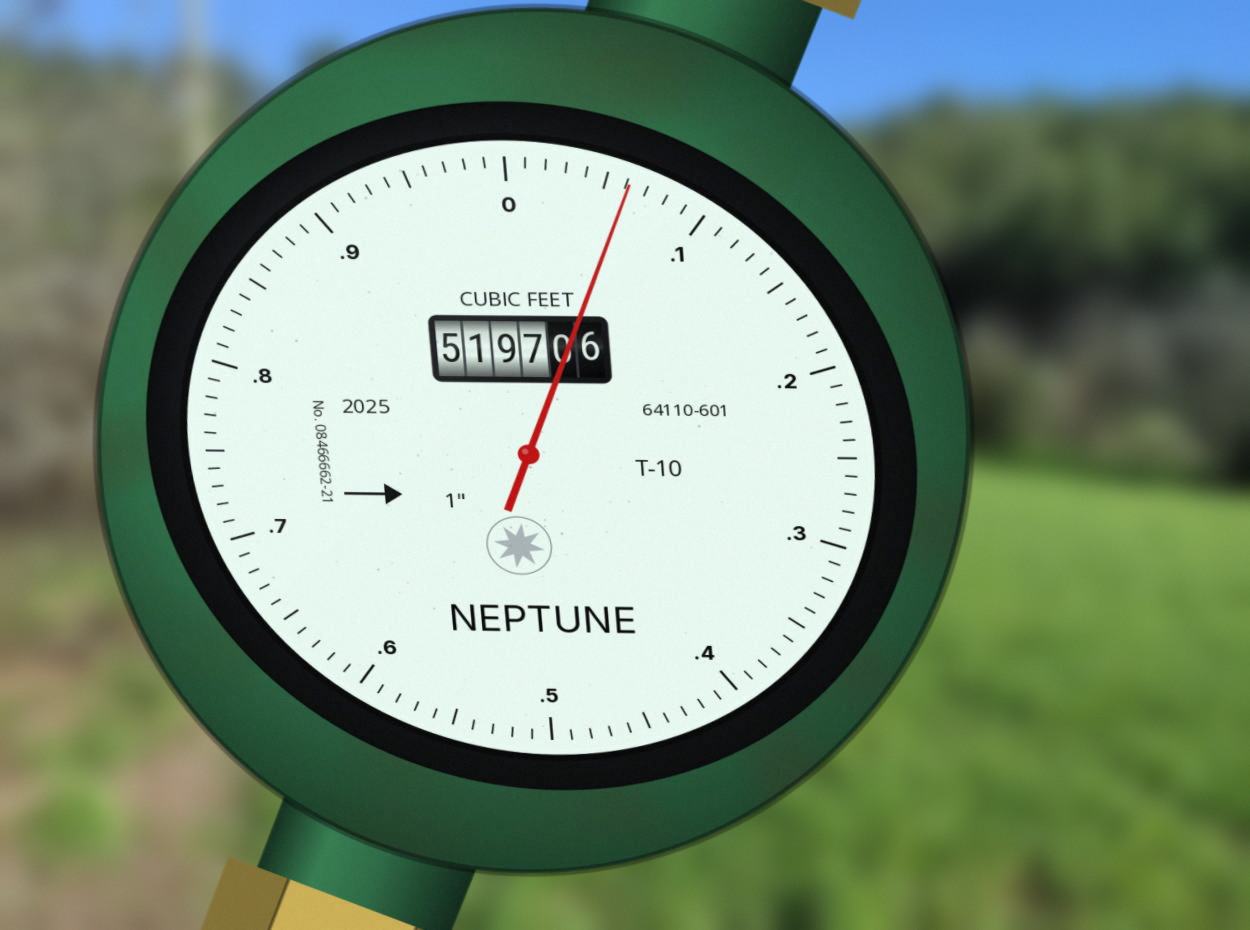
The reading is 519706.06,ft³
